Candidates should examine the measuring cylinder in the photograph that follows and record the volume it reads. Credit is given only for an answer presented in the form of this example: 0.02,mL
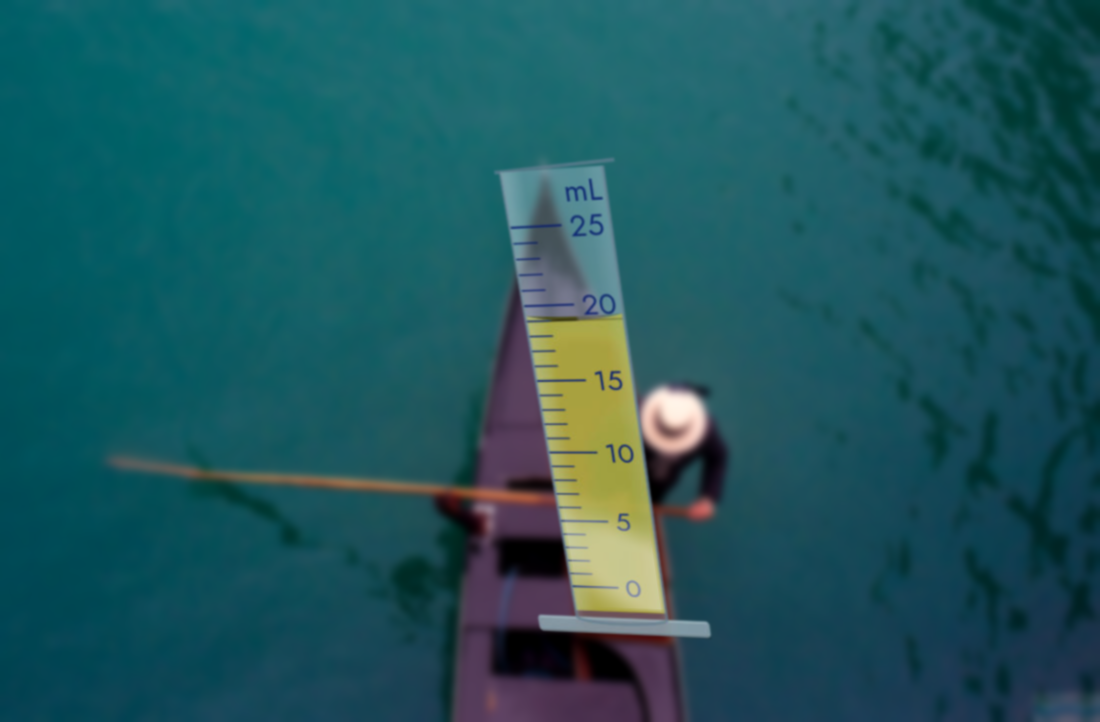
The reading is 19,mL
